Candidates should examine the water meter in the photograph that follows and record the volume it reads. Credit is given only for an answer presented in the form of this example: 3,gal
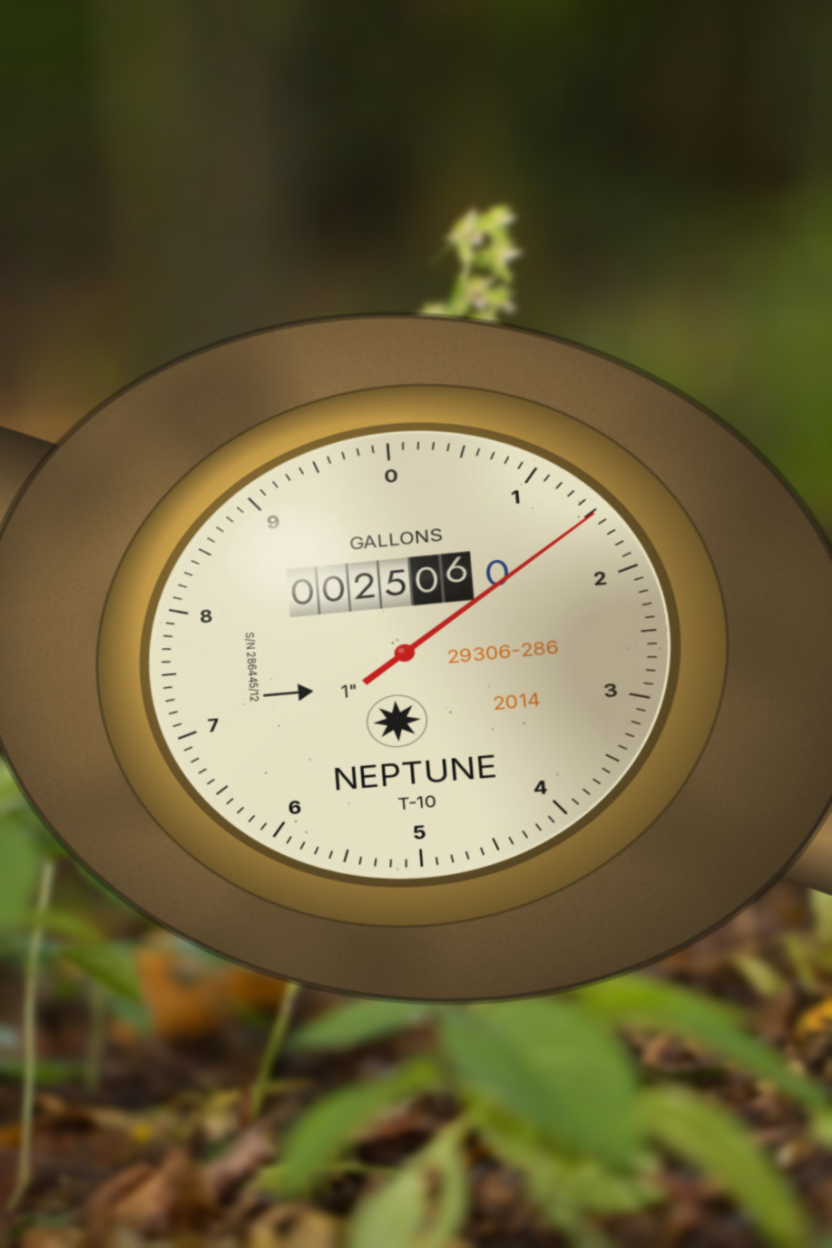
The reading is 25061.5,gal
